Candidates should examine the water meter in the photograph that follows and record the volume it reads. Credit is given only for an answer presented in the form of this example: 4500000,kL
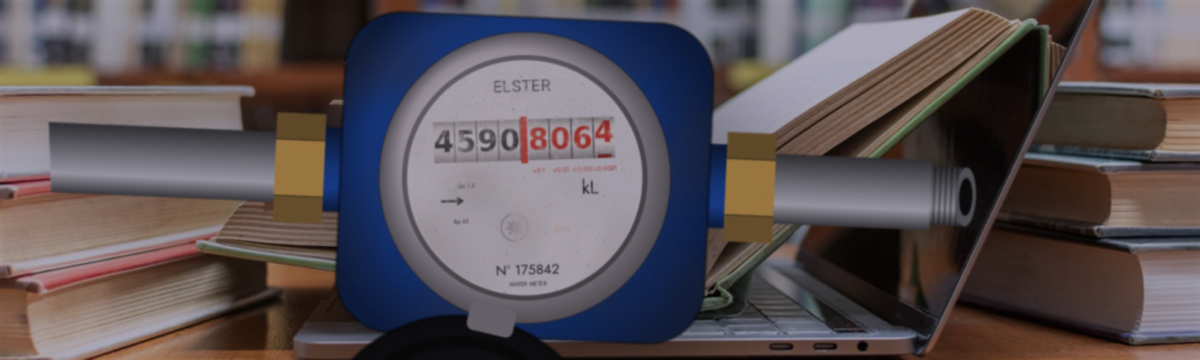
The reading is 4590.8064,kL
